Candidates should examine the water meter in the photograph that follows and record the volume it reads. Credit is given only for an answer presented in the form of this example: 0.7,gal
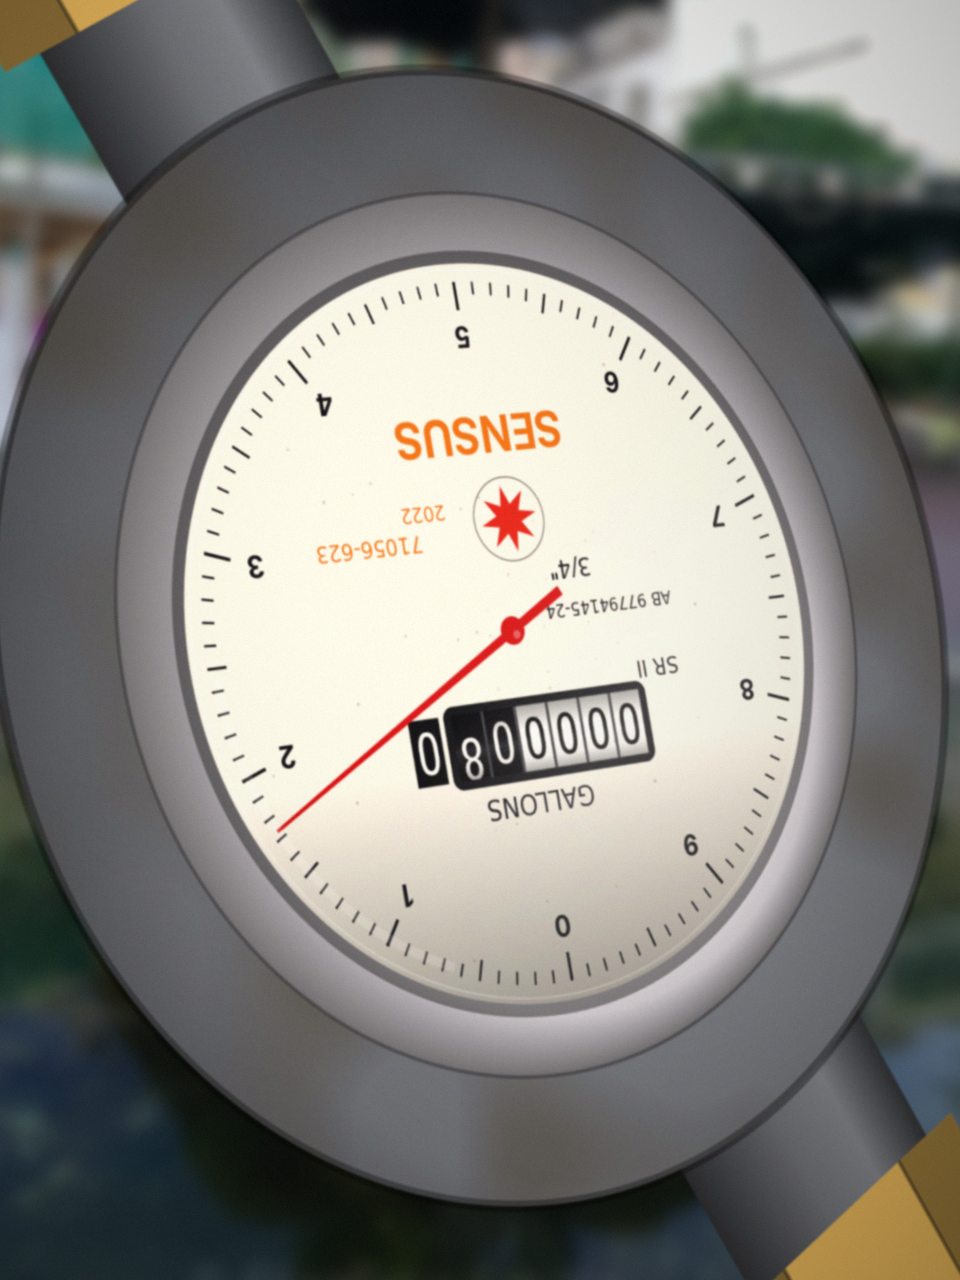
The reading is 81.7,gal
